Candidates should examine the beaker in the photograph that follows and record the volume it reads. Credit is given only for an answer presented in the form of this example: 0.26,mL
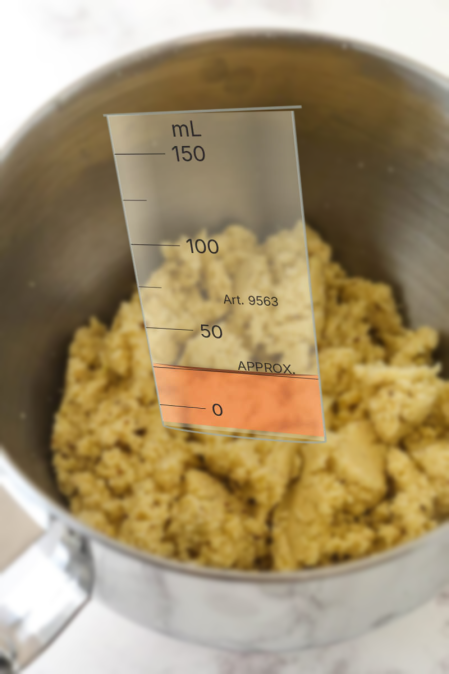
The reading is 25,mL
